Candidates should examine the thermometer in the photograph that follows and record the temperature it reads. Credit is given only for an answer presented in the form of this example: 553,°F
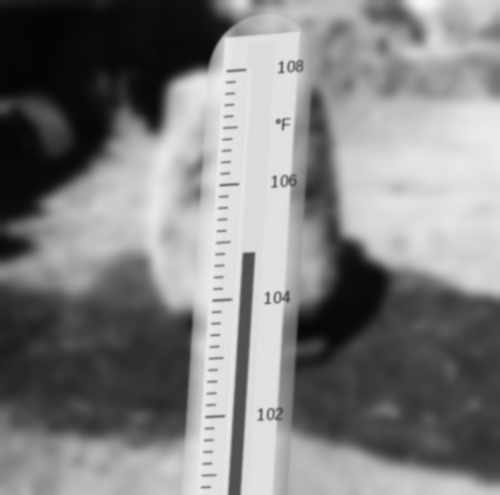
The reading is 104.8,°F
